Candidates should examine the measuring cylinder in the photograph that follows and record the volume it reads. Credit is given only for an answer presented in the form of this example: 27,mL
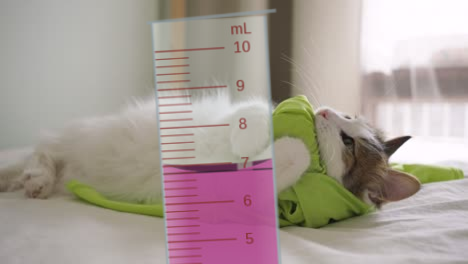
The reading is 6.8,mL
